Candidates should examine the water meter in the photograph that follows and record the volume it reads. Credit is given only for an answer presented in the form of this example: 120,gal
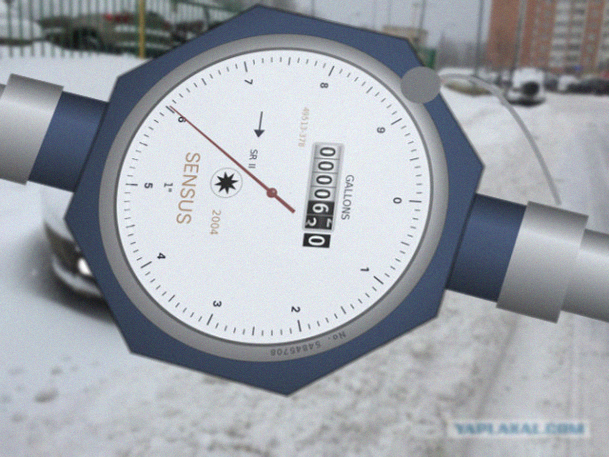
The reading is 626.0,gal
